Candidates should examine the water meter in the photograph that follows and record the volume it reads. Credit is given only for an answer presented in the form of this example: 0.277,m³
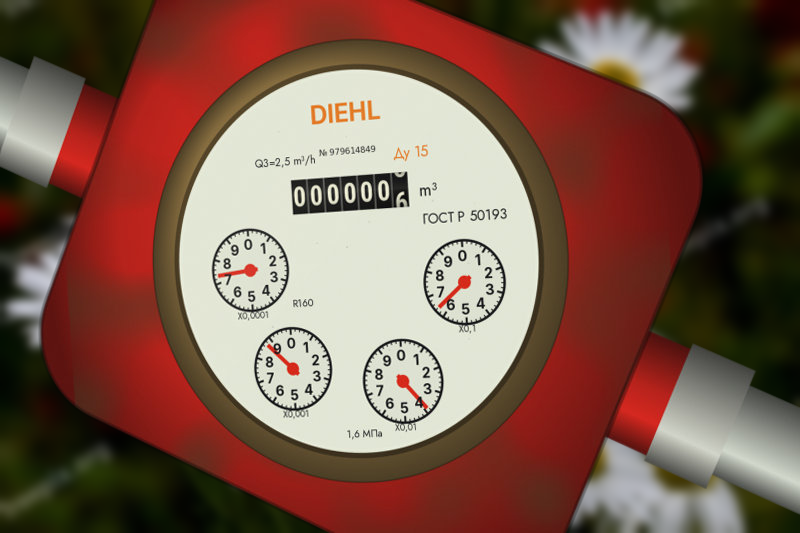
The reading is 5.6387,m³
